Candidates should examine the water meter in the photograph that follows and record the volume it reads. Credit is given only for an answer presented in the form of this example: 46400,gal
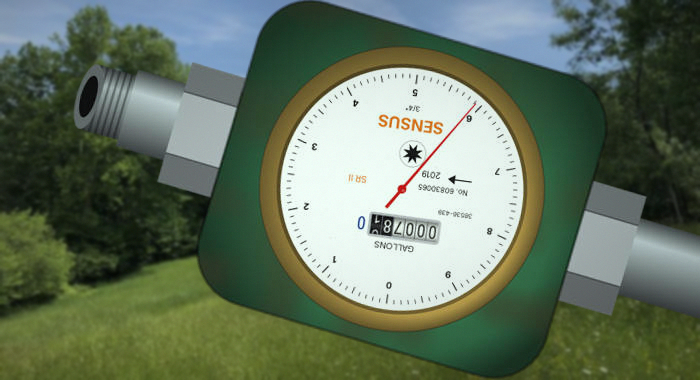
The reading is 7805.9,gal
